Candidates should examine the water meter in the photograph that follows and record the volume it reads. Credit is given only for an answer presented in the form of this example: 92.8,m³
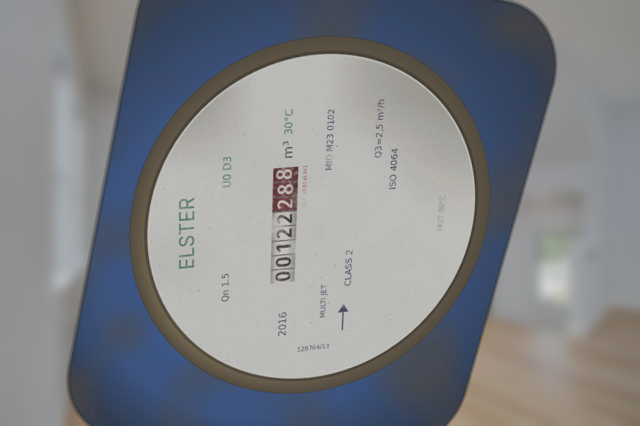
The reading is 122.288,m³
